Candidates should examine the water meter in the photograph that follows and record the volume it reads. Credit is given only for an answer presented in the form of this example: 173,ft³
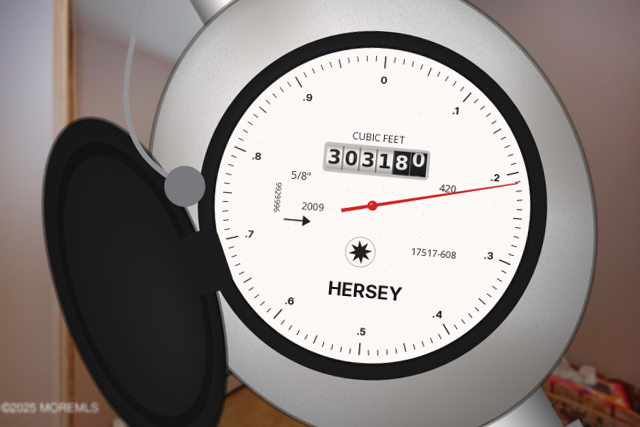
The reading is 303180.21,ft³
